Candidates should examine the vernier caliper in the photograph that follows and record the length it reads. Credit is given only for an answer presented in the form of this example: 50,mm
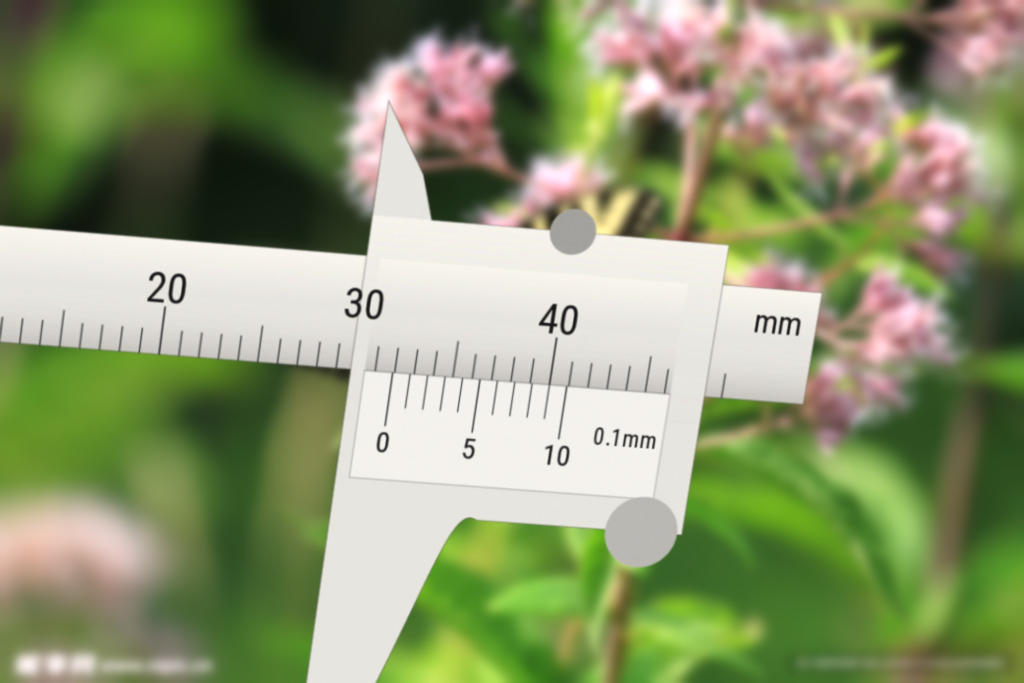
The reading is 31.9,mm
